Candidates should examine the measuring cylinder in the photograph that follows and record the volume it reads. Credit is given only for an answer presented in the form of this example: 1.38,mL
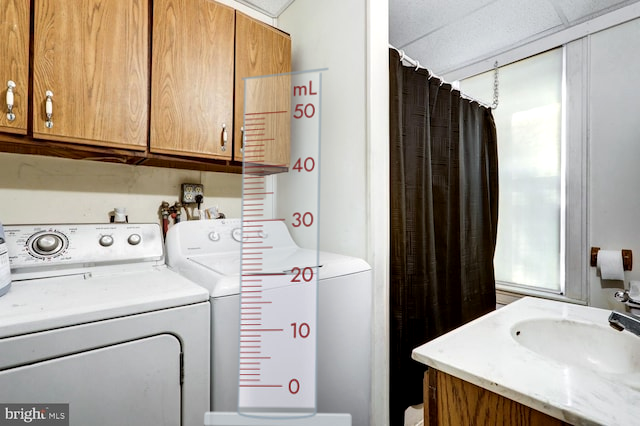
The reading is 20,mL
